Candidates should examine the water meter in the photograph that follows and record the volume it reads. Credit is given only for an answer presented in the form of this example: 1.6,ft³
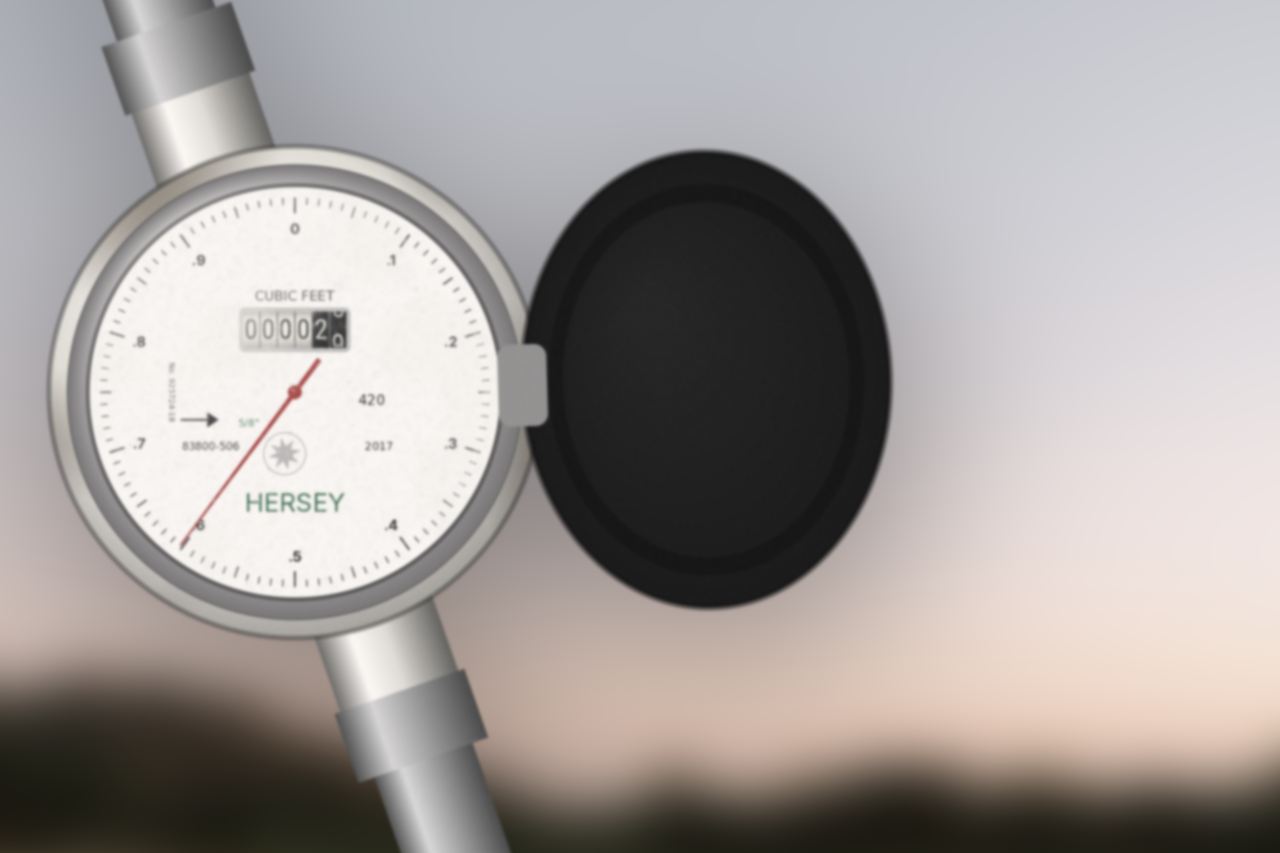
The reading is 28.60,ft³
